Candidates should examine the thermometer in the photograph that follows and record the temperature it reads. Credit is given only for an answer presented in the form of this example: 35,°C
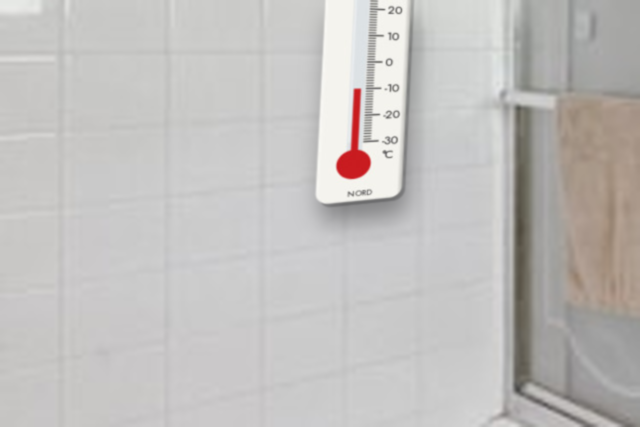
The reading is -10,°C
